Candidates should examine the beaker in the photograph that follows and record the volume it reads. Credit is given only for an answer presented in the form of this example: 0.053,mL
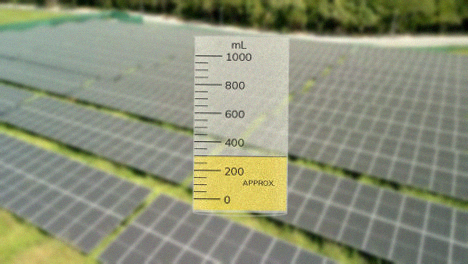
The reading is 300,mL
